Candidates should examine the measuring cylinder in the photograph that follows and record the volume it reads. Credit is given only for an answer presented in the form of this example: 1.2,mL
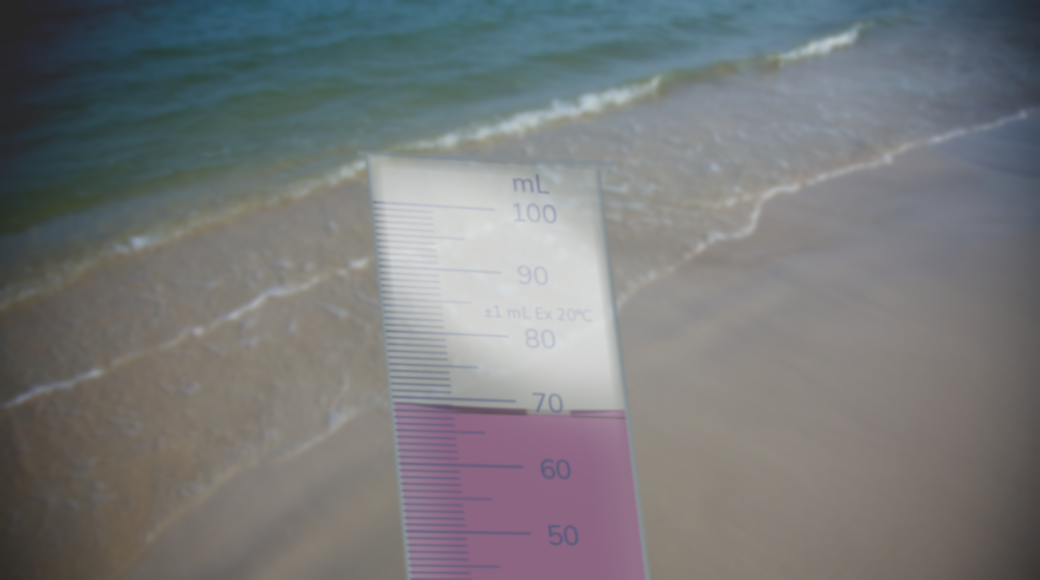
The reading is 68,mL
